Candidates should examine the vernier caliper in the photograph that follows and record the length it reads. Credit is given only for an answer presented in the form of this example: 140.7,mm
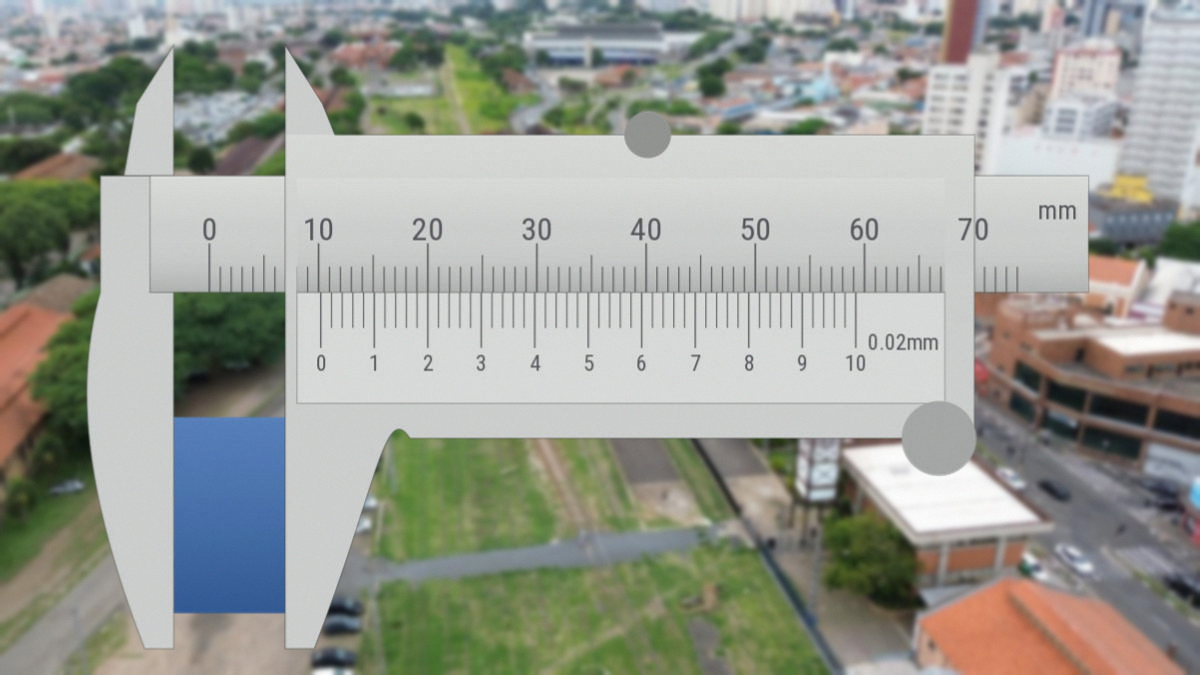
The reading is 10.2,mm
